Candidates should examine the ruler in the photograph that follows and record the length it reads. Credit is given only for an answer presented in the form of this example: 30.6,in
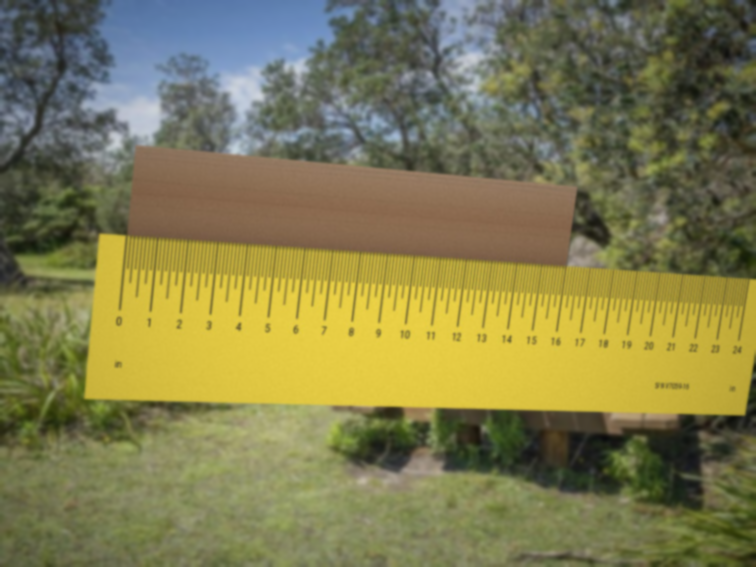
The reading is 16,in
